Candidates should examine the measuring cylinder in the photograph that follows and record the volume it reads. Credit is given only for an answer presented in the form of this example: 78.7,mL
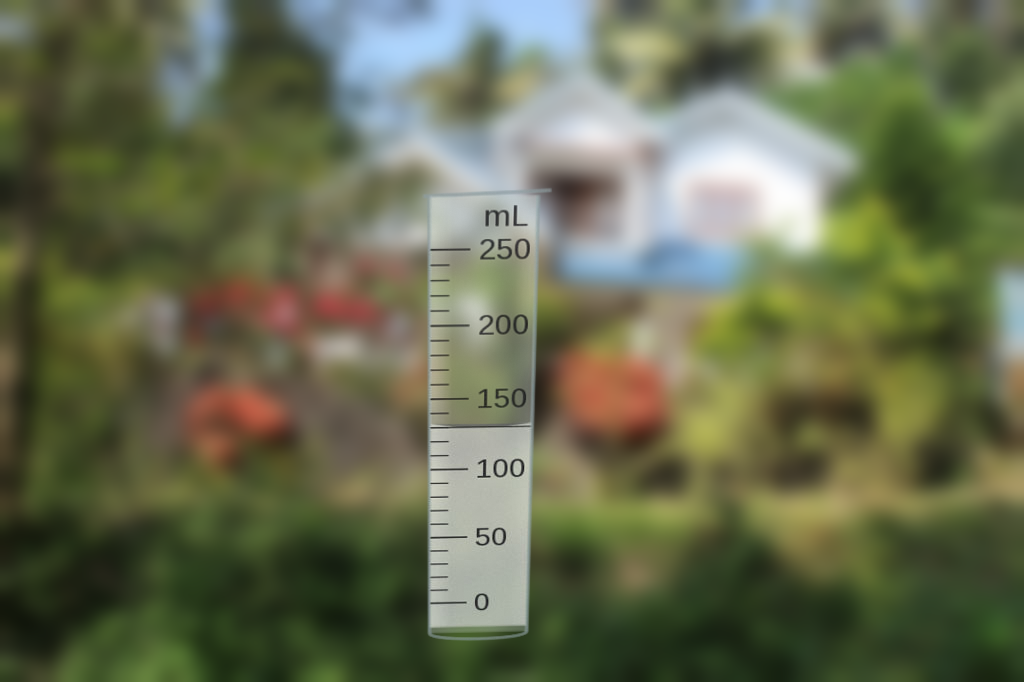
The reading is 130,mL
